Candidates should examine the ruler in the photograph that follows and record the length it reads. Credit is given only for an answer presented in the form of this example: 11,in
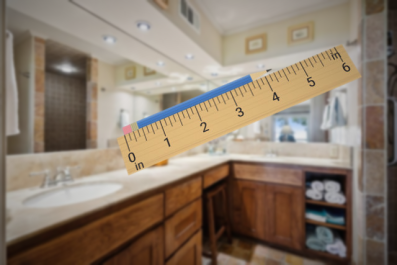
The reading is 4.25,in
